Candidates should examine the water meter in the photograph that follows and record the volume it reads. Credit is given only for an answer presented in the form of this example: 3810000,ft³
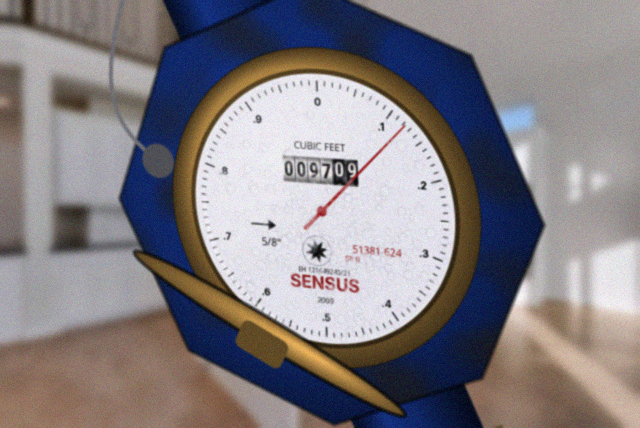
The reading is 9709.12,ft³
